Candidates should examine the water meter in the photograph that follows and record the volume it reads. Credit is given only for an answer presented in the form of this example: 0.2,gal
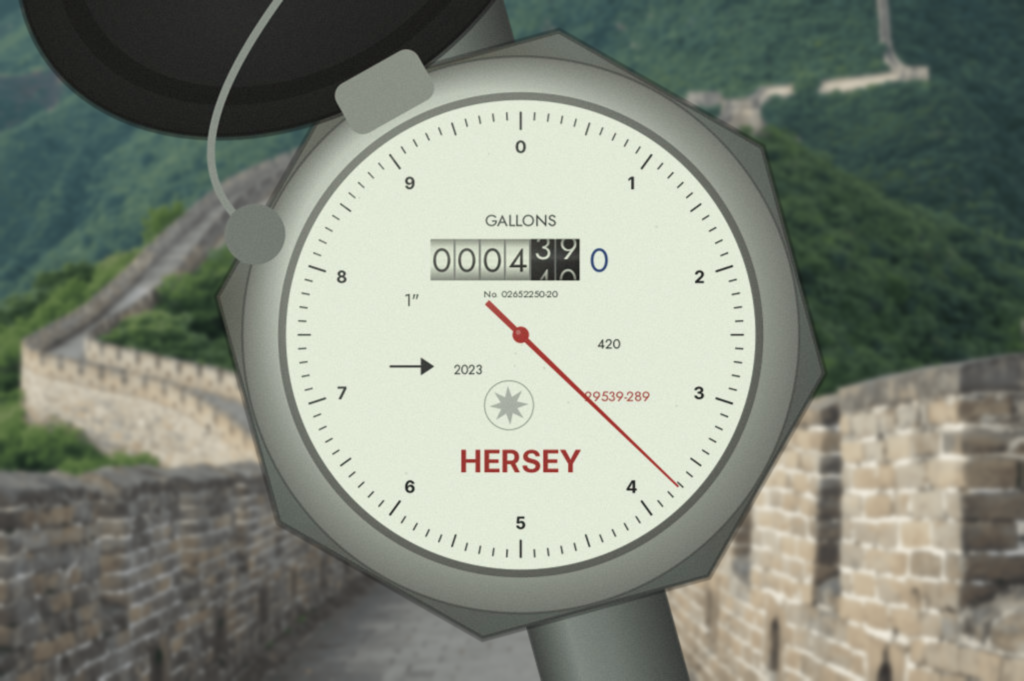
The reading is 4393.7,gal
